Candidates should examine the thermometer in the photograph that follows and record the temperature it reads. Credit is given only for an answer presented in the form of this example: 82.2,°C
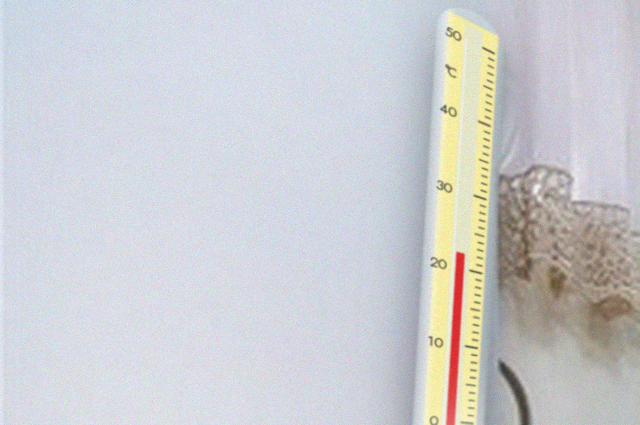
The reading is 22,°C
